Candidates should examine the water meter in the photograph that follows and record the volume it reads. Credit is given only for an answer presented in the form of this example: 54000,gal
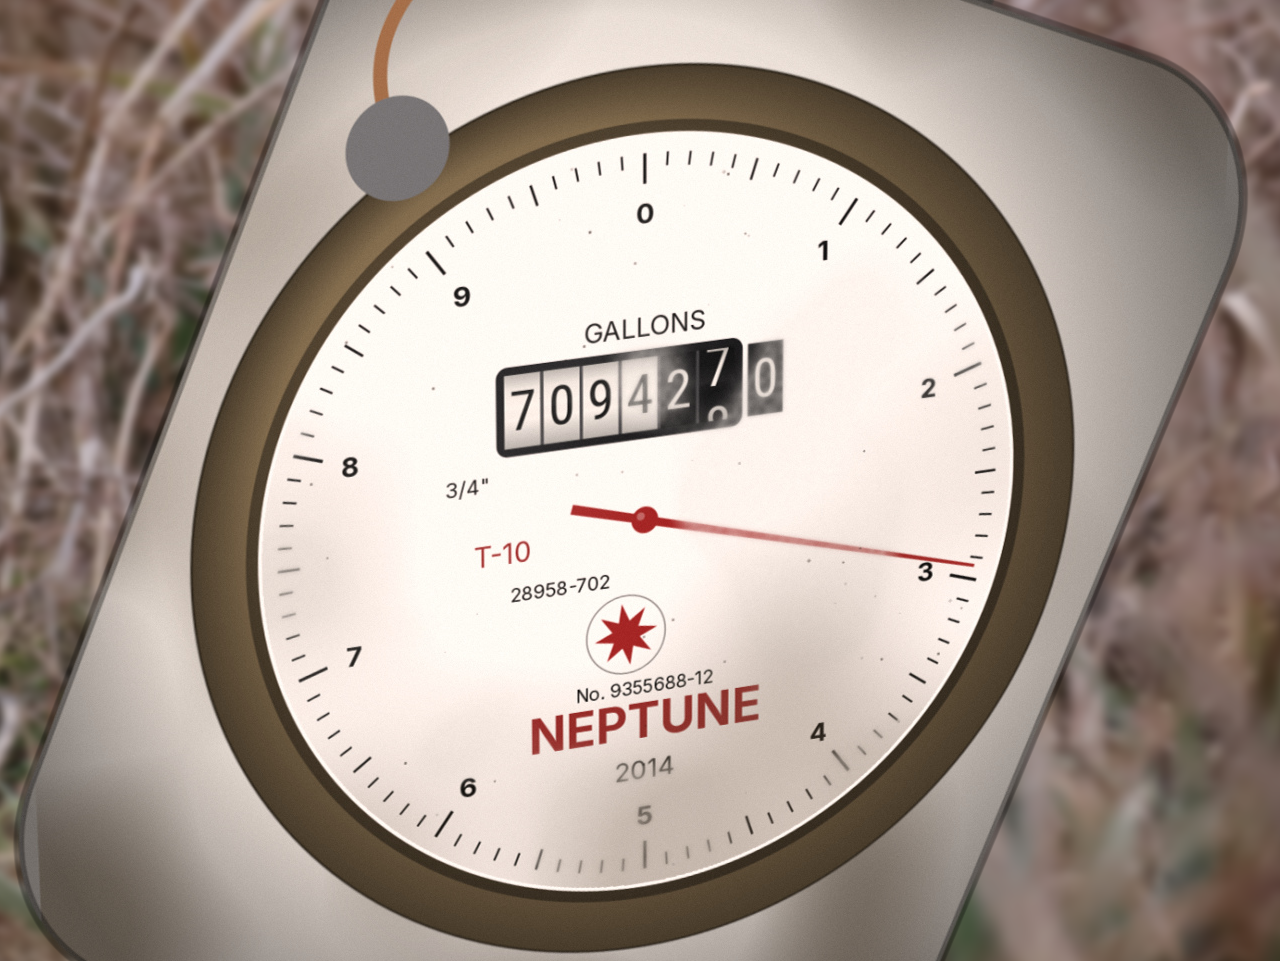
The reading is 7094272.9,gal
